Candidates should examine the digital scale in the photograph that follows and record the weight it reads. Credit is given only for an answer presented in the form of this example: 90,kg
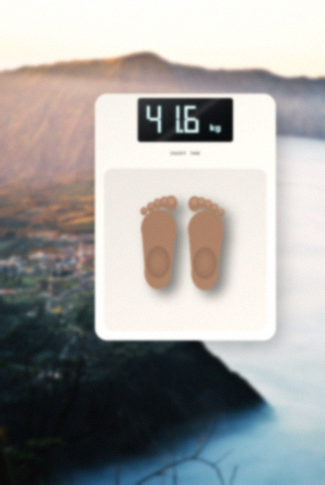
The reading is 41.6,kg
